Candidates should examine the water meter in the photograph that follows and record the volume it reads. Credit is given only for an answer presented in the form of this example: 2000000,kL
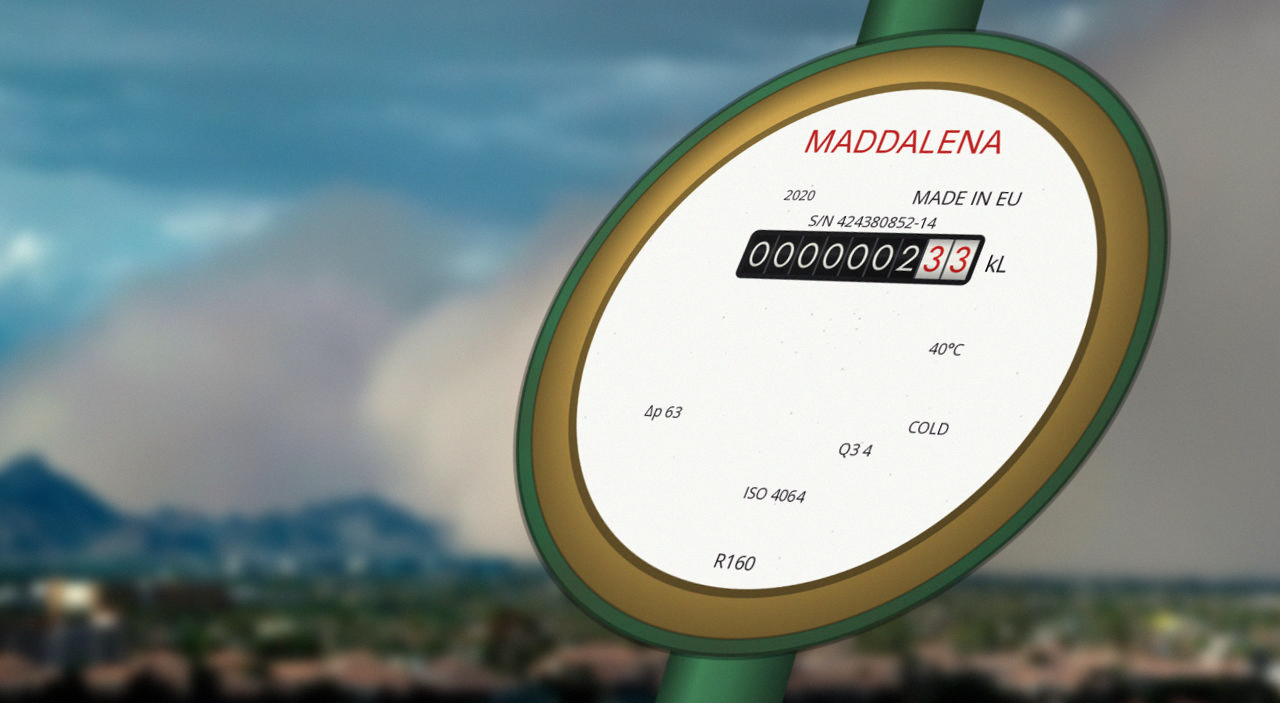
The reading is 2.33,kL
